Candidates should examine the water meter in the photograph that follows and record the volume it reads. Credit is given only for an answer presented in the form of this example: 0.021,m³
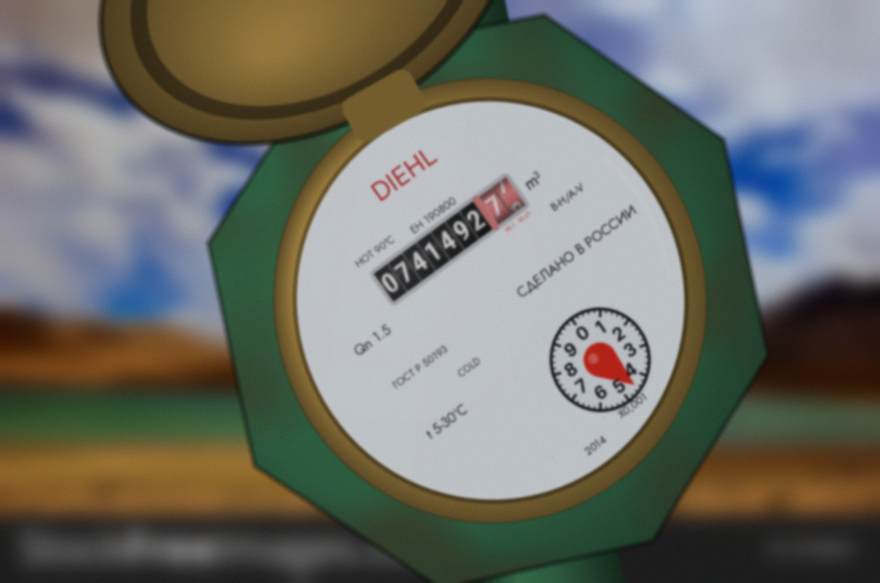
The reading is 741492.774,m³
